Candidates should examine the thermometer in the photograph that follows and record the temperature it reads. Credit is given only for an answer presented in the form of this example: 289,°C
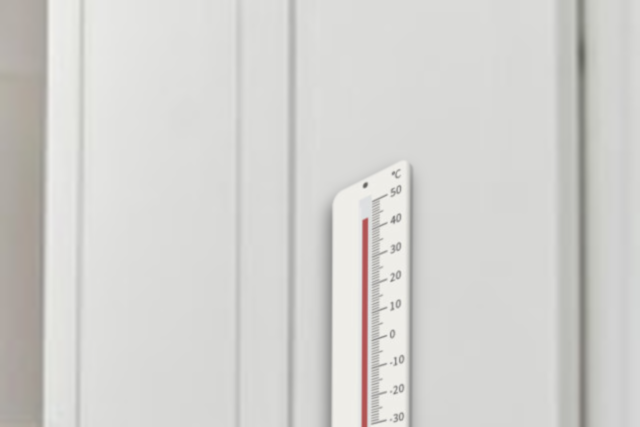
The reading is 45,°C
